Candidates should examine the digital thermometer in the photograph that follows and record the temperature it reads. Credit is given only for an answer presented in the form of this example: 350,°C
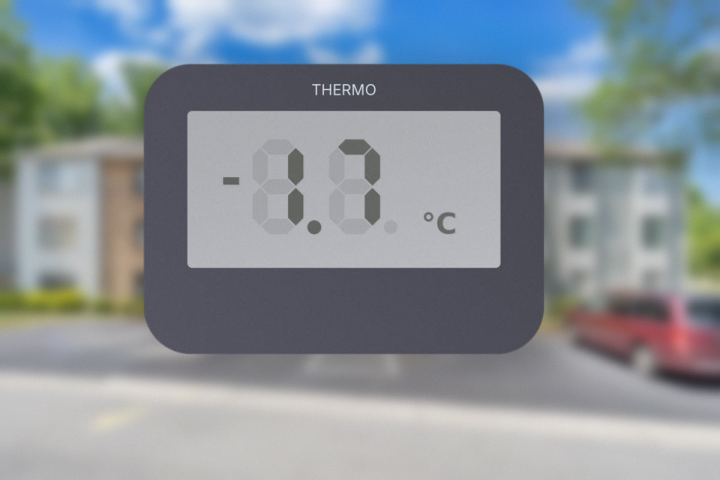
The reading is -1.7,°C
